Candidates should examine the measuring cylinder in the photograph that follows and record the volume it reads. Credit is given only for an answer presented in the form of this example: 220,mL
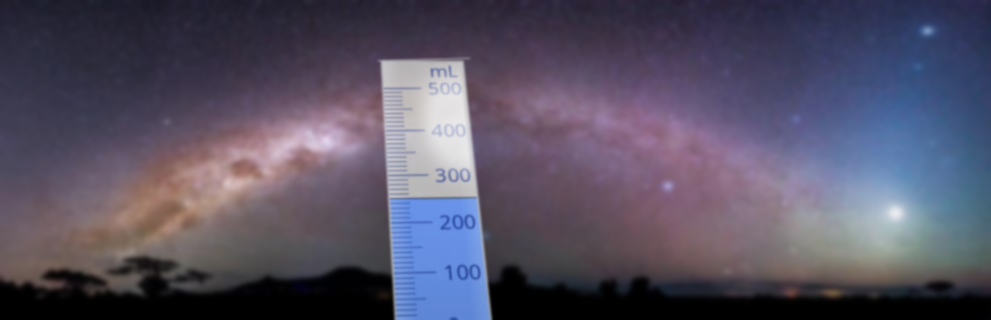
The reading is 250,mL
